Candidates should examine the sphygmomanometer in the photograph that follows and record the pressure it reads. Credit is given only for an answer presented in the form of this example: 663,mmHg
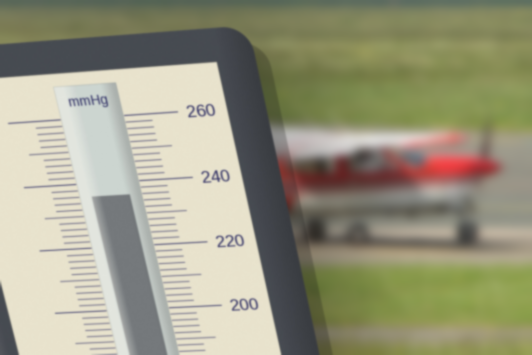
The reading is 236,mmHg
